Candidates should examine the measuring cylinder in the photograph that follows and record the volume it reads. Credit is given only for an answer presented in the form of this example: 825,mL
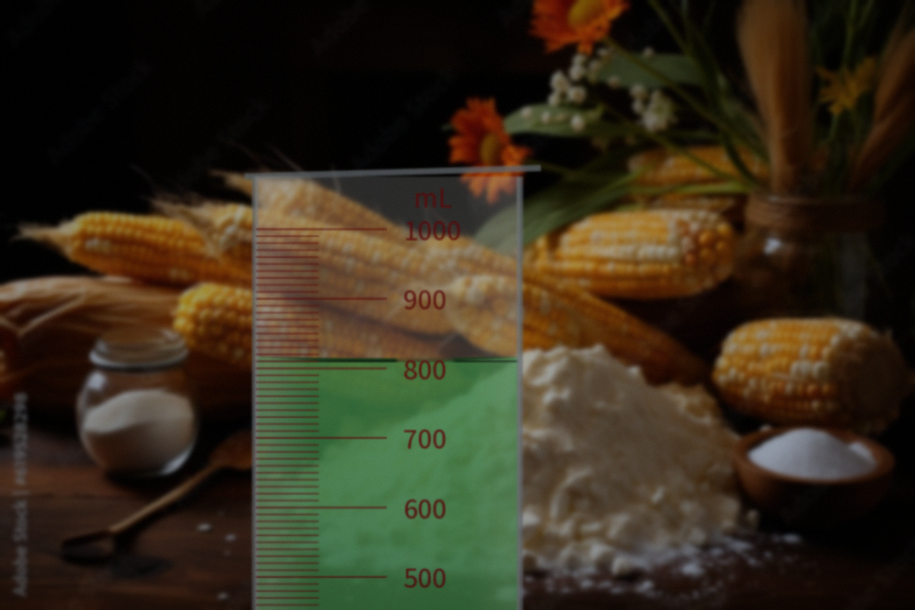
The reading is 810,mL
